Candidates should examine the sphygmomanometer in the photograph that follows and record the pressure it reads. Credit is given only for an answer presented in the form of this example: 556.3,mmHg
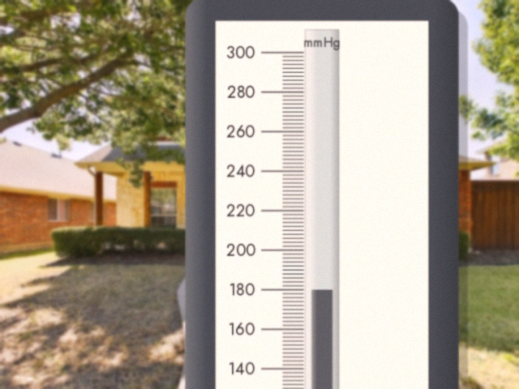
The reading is 180,mmHg
